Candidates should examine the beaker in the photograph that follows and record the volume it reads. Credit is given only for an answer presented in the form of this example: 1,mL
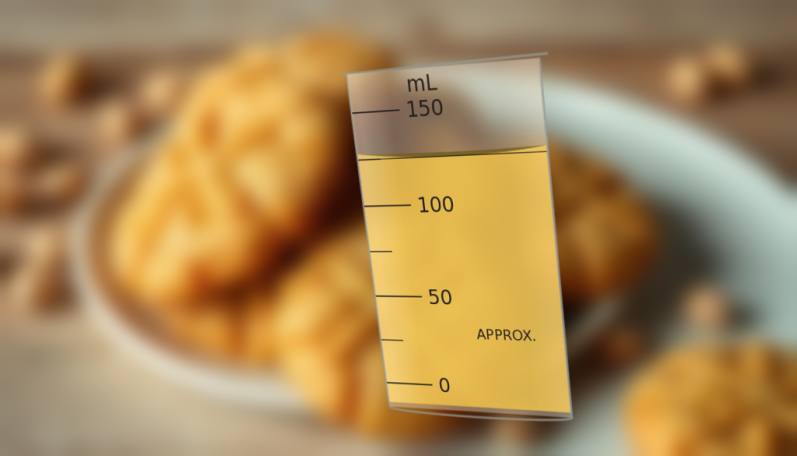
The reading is 125,mL
